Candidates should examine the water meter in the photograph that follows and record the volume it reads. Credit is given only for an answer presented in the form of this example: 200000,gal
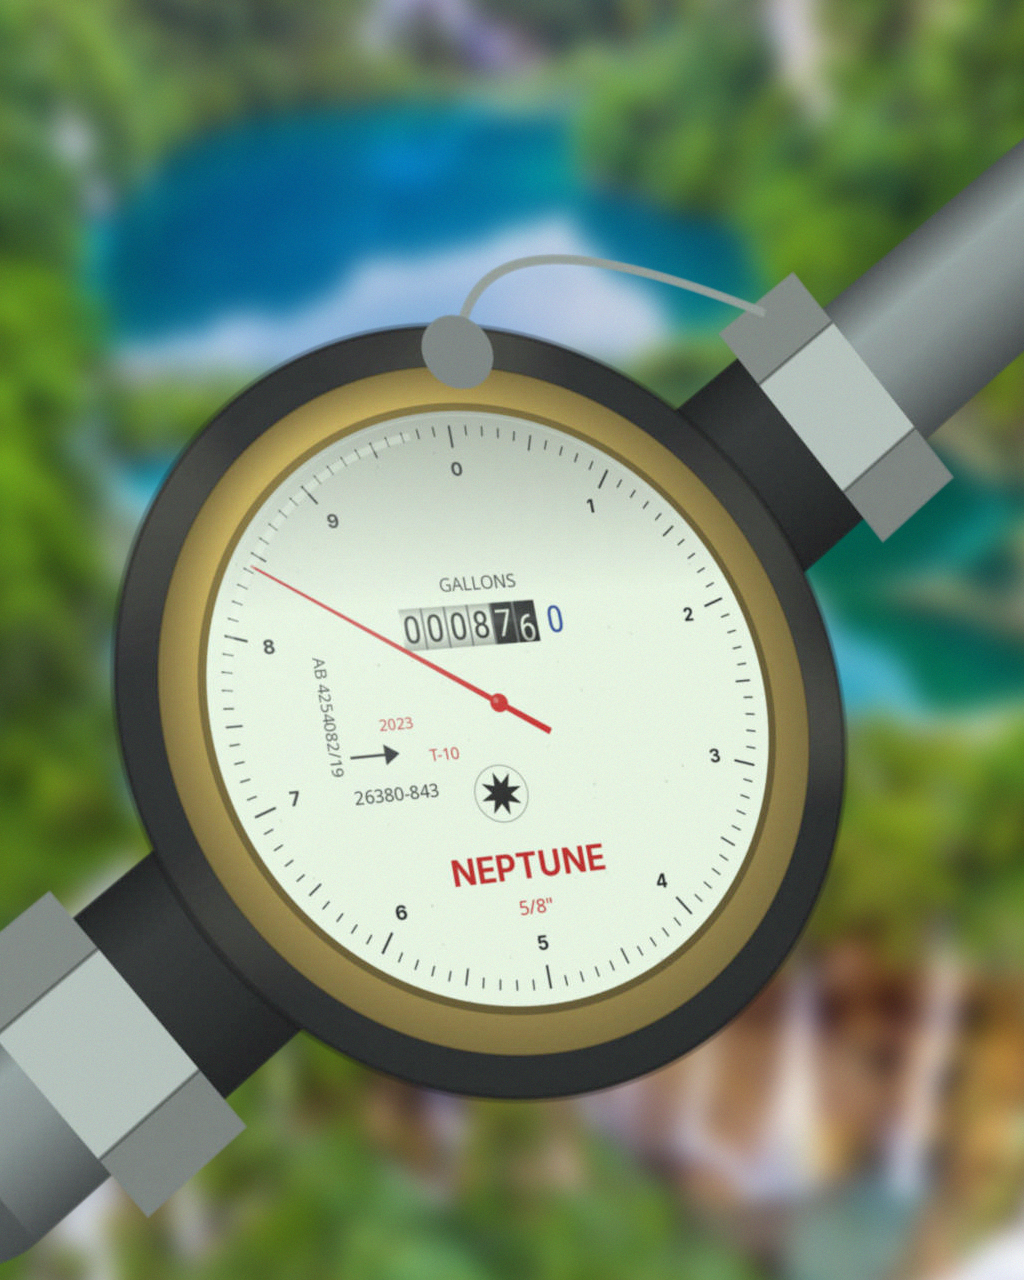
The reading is 8758.4,gal
